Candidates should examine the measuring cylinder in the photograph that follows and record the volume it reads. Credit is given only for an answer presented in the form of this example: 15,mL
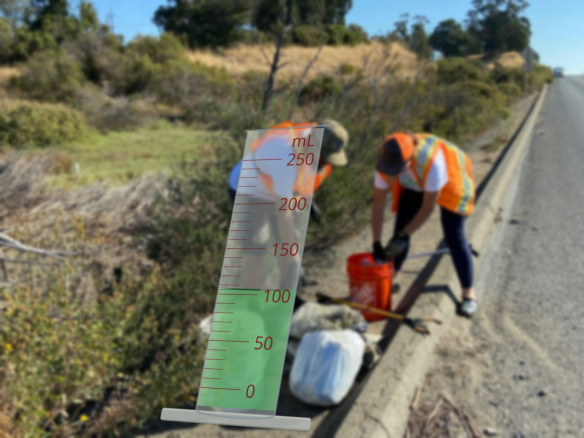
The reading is 105,mL
